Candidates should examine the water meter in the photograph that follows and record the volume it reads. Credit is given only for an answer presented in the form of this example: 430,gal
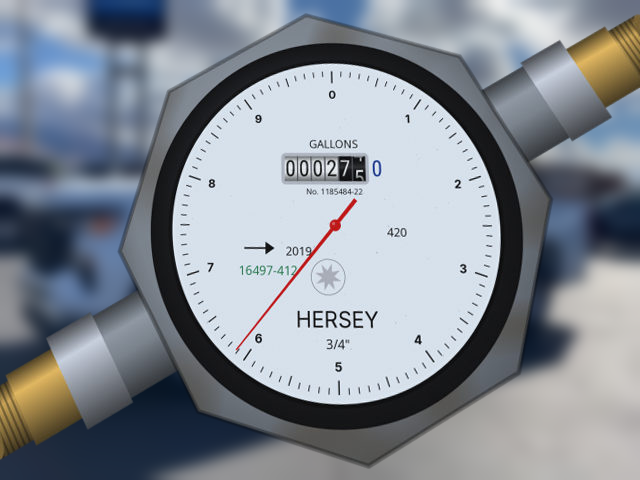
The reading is 2746.1,gal
